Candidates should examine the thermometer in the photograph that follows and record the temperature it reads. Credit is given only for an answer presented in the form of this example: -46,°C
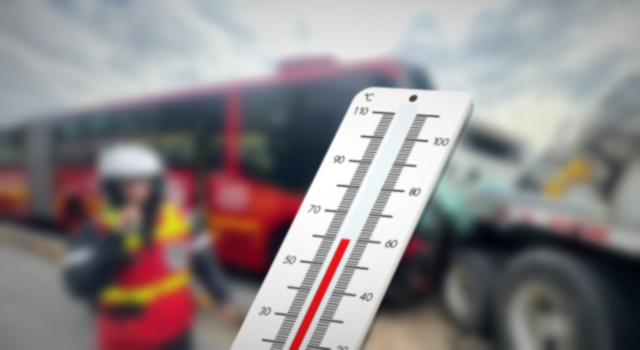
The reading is 60,°C
